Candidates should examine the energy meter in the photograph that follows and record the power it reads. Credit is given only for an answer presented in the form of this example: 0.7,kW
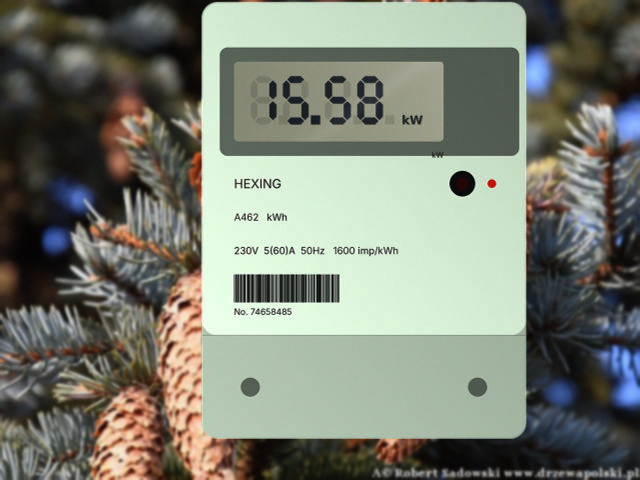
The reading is 15.58,kW
